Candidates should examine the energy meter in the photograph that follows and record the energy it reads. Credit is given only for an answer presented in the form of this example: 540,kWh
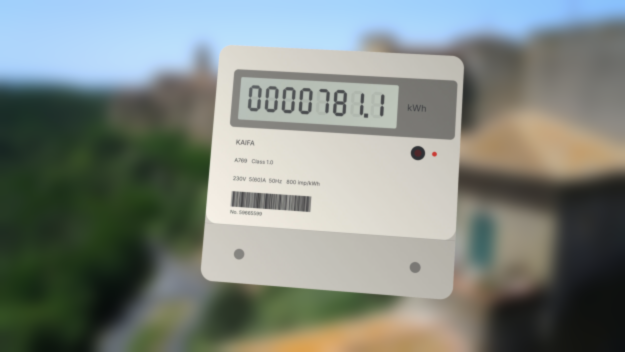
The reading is 781.1,kWh
